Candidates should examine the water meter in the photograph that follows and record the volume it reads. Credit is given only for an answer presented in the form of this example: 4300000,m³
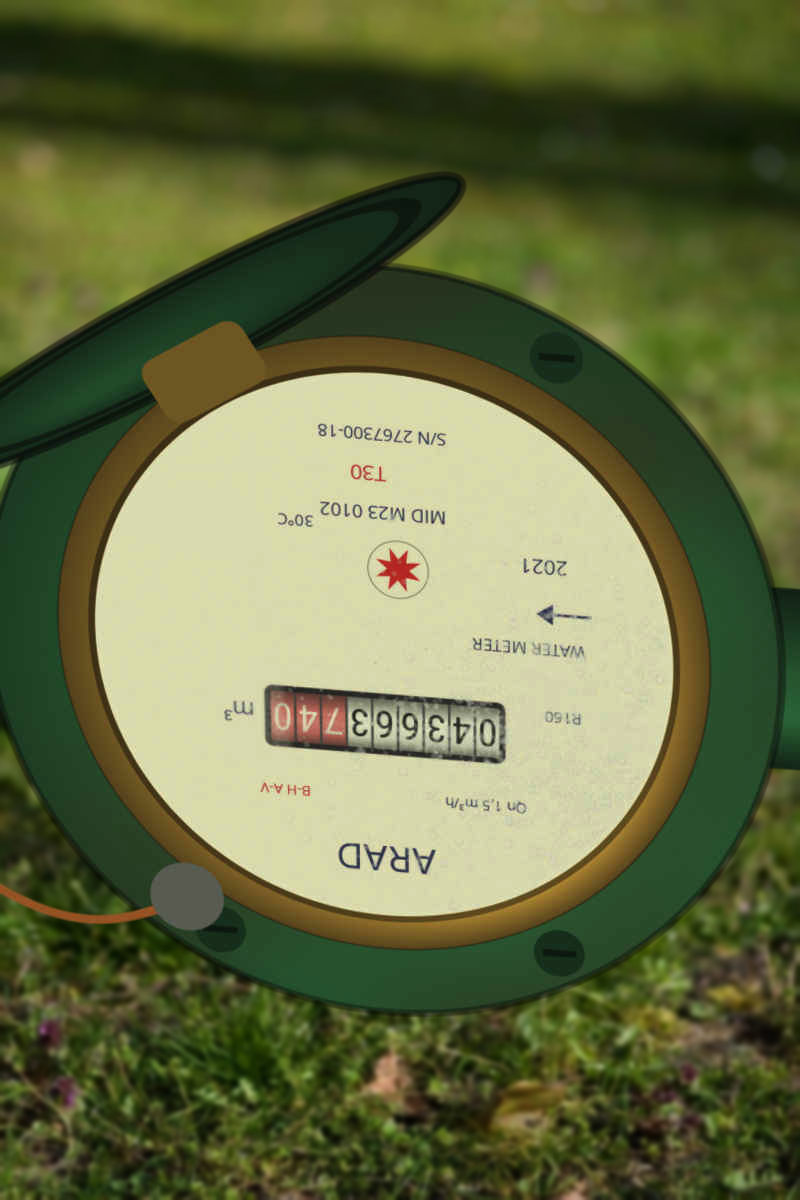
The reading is 43663.740,m³
